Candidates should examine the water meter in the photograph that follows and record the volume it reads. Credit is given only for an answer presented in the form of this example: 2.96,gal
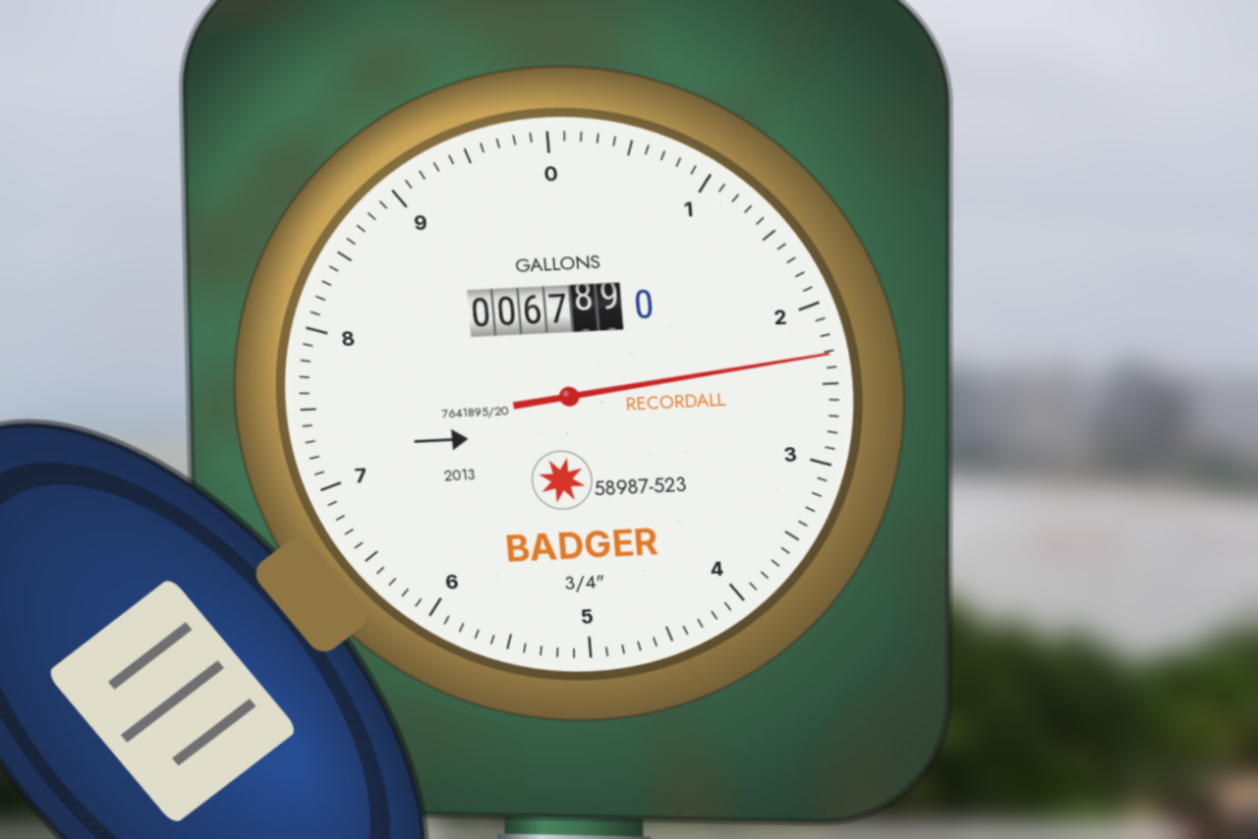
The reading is 67892.3,gal
